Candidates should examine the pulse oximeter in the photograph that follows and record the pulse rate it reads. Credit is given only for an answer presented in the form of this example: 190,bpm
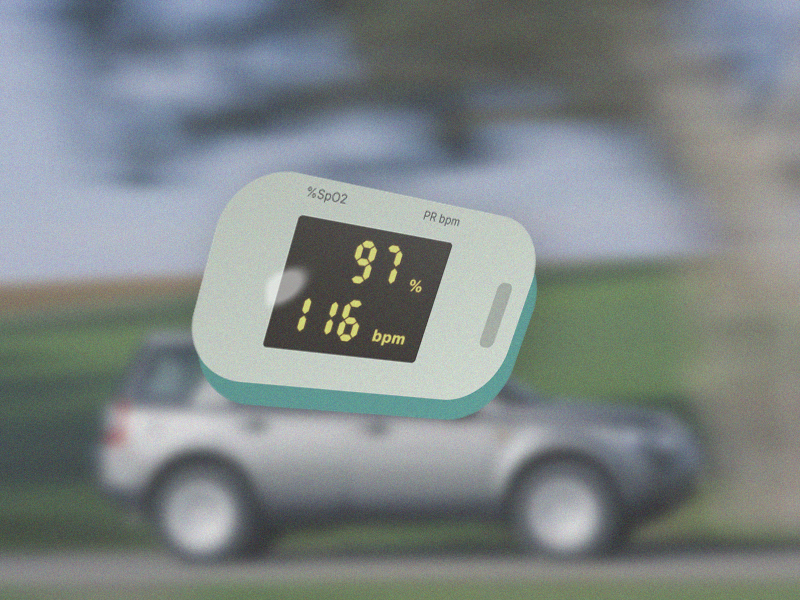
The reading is 116,bpm
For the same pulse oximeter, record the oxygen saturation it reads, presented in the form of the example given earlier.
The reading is 97,%
